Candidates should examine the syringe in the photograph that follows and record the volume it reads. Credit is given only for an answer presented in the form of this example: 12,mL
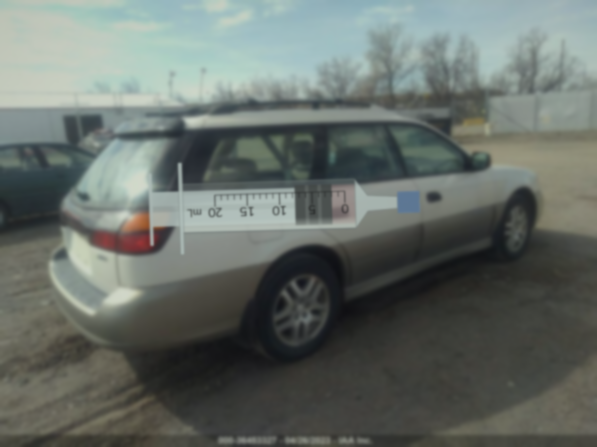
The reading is 2,mL
